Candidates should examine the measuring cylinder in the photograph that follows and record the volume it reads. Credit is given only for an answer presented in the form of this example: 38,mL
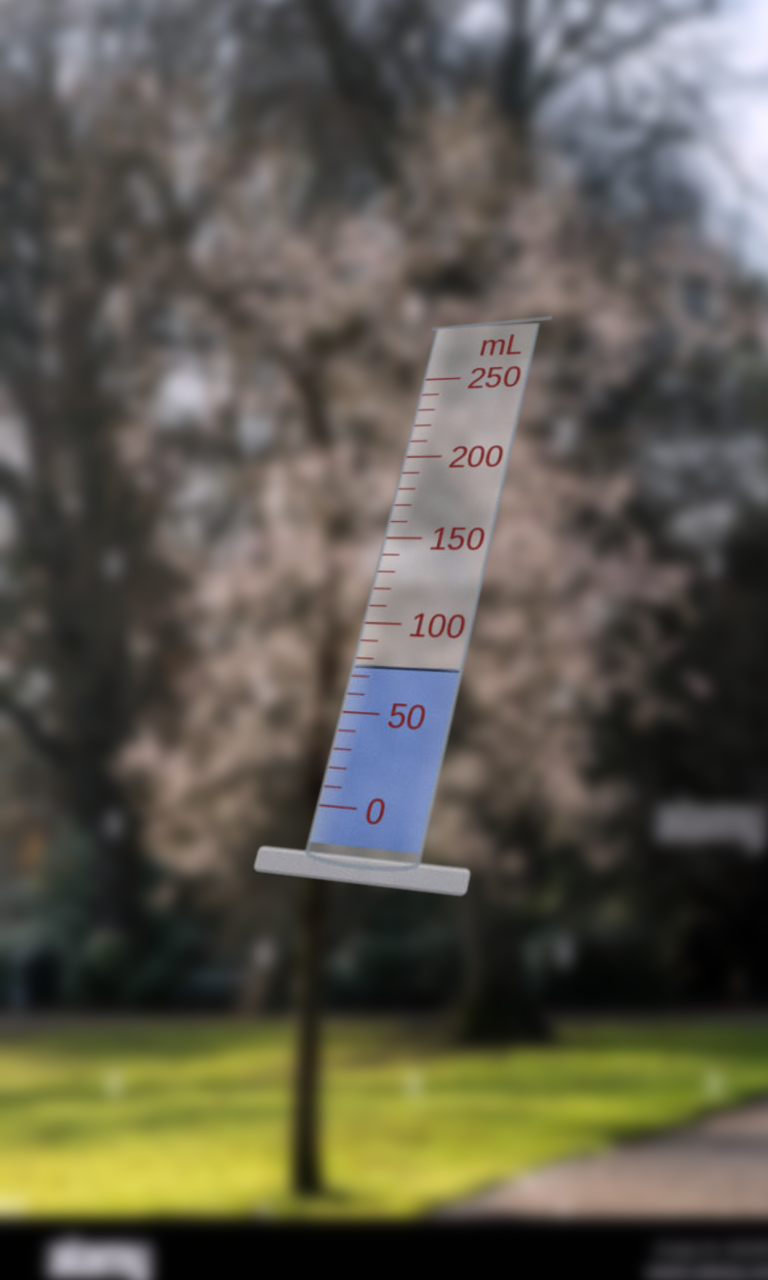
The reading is 75,mL
